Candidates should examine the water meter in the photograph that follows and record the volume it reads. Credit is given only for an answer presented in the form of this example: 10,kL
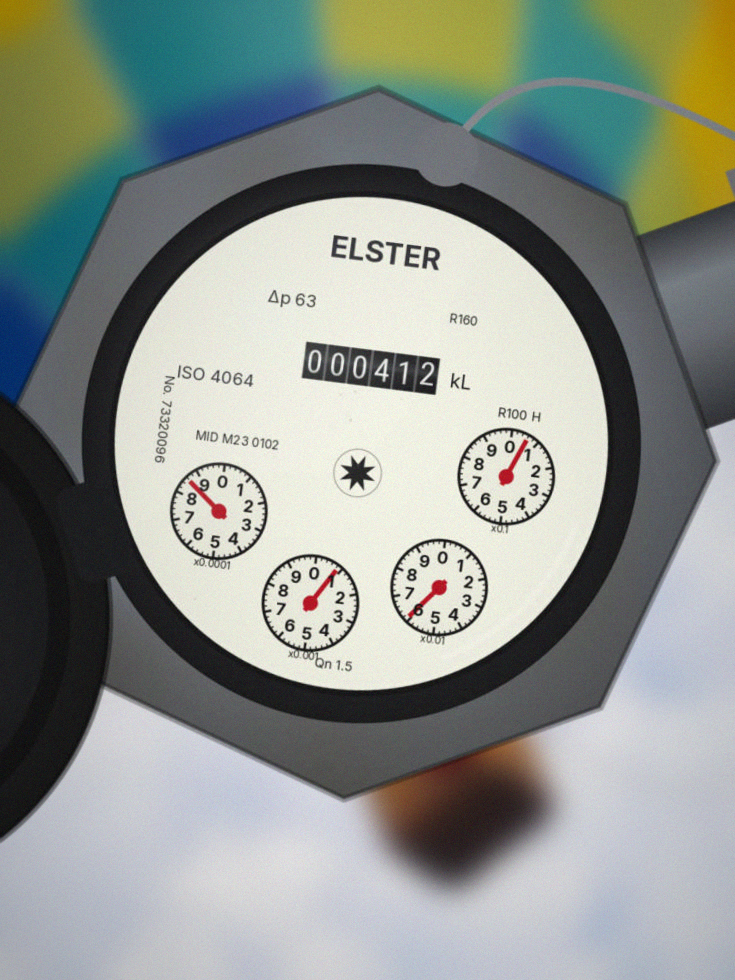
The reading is 412.0608,kL
